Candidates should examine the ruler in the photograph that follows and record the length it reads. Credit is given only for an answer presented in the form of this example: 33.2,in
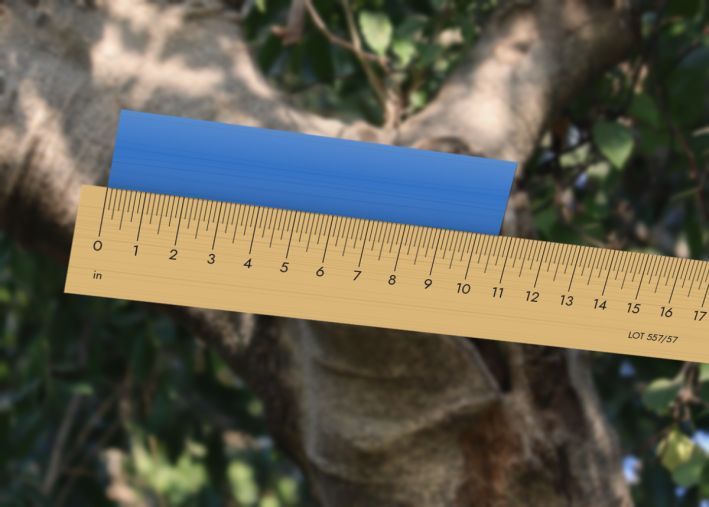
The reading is 10.625,in
